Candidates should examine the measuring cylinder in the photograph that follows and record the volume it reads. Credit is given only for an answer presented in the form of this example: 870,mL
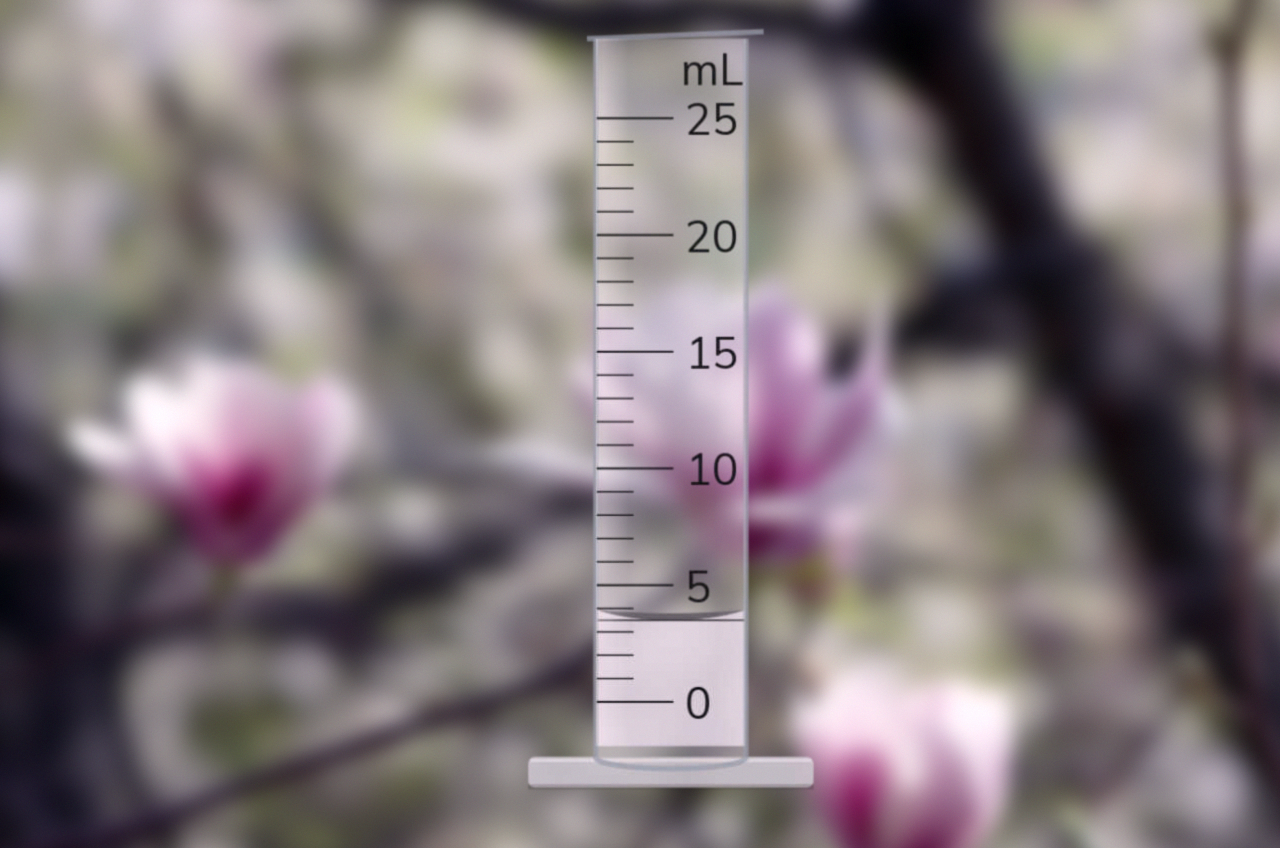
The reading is 3.5,mL
